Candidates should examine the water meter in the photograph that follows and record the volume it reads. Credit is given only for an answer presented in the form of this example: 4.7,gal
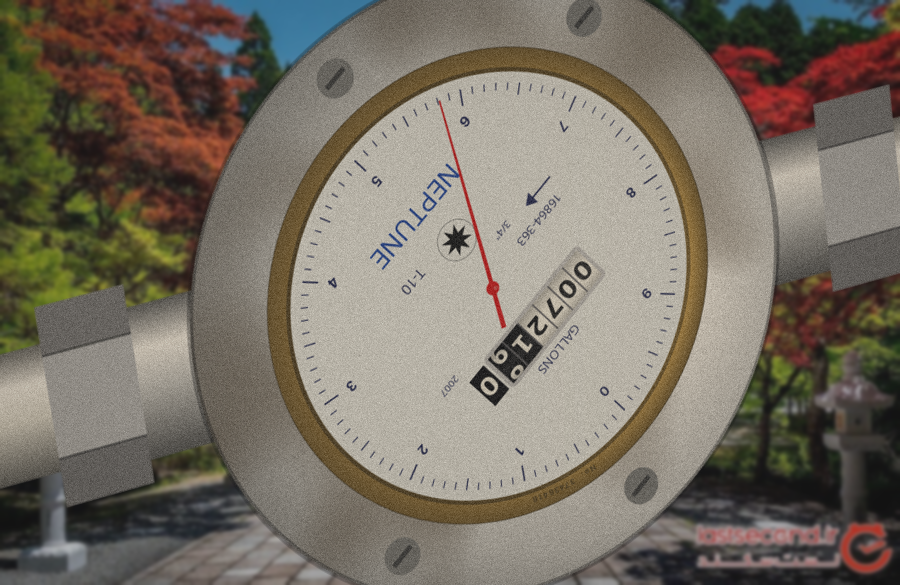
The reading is 72185.8,gal
